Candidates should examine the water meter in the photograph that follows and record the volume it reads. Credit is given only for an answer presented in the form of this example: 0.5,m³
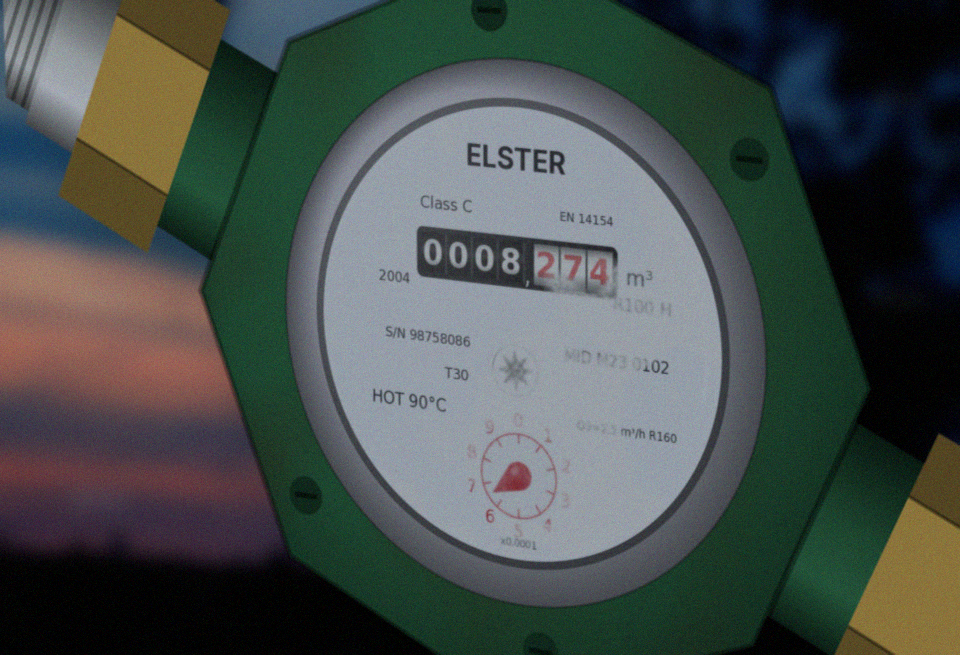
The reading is 8.2746,m³
